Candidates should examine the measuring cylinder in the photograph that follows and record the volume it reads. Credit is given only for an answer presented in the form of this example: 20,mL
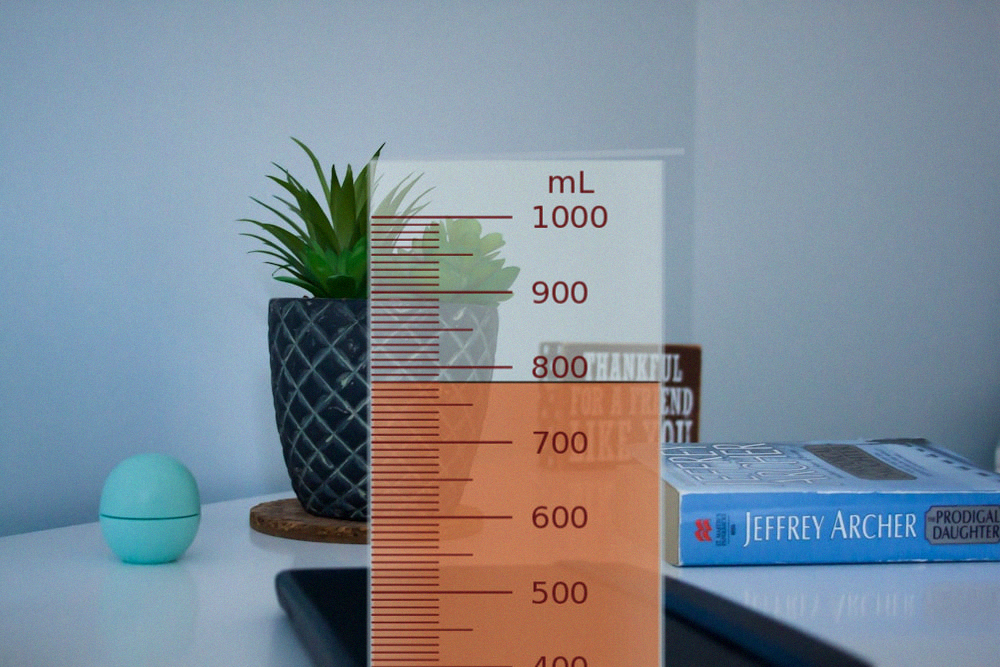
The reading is 780,mL
